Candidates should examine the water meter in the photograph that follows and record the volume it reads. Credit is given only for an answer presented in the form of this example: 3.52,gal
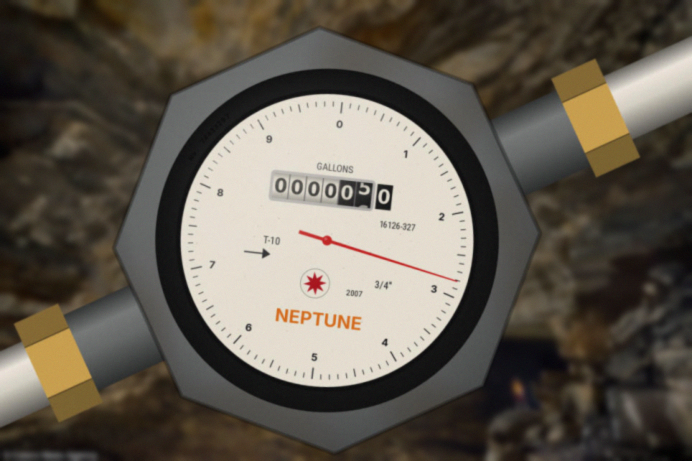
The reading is 52.8,gal
